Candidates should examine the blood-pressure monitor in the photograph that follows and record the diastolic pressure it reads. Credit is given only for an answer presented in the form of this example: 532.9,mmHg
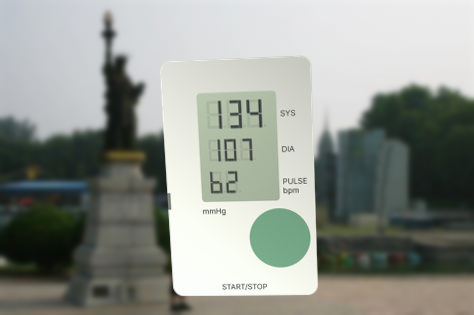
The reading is 107,mmHg
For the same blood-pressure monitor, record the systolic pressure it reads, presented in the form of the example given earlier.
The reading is 134,mmHg
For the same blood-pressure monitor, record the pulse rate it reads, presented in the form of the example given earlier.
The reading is 62,bpm
